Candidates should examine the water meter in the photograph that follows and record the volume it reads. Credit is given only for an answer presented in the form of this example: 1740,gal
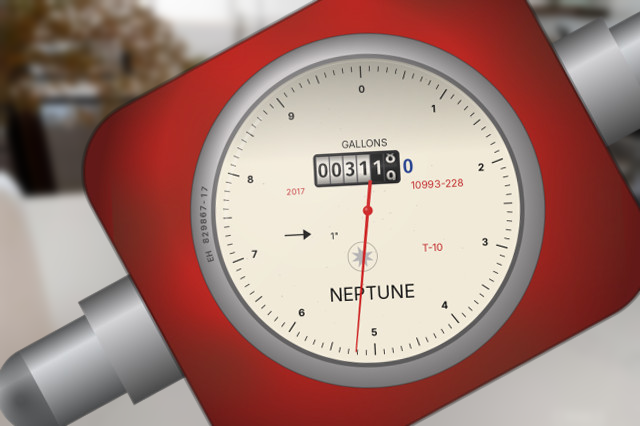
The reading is 31185.2,gal
